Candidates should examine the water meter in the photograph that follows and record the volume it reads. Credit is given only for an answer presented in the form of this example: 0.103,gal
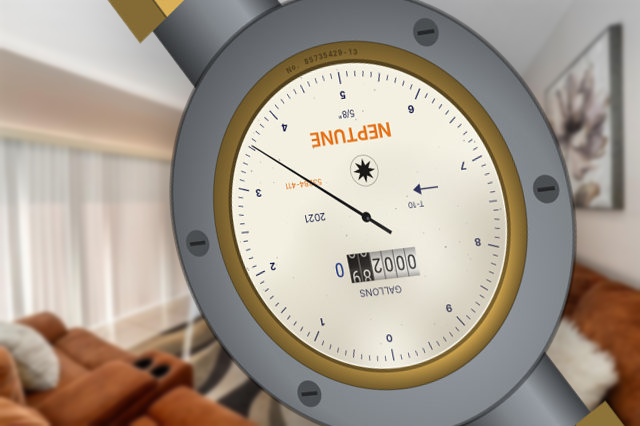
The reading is 2893.5,gal
